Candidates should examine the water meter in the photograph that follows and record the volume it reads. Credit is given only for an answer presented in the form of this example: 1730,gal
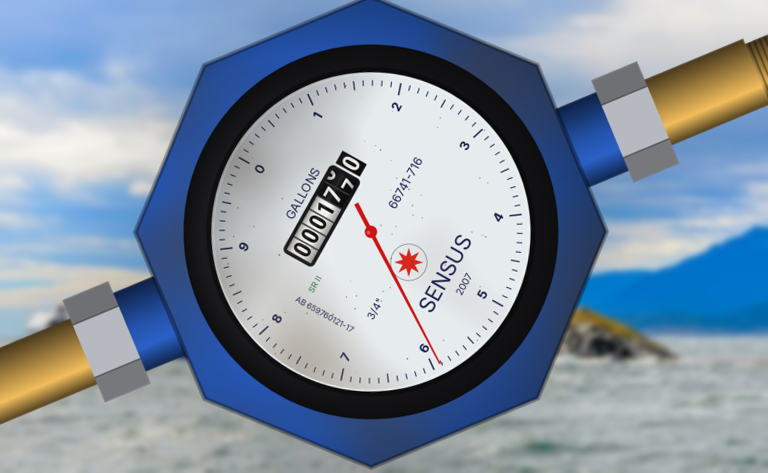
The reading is 1765.9,gal
